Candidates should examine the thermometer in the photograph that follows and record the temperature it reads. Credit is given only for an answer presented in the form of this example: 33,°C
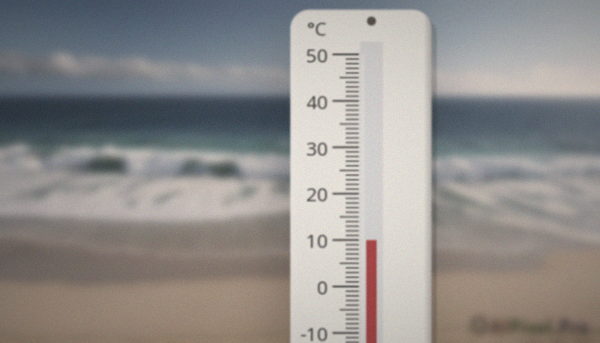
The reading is 10,°C
